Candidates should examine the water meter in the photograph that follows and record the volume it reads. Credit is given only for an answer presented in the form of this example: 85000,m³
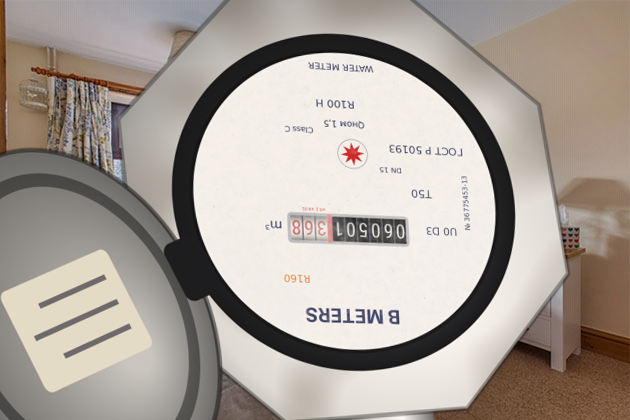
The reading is 60501.368,m³
